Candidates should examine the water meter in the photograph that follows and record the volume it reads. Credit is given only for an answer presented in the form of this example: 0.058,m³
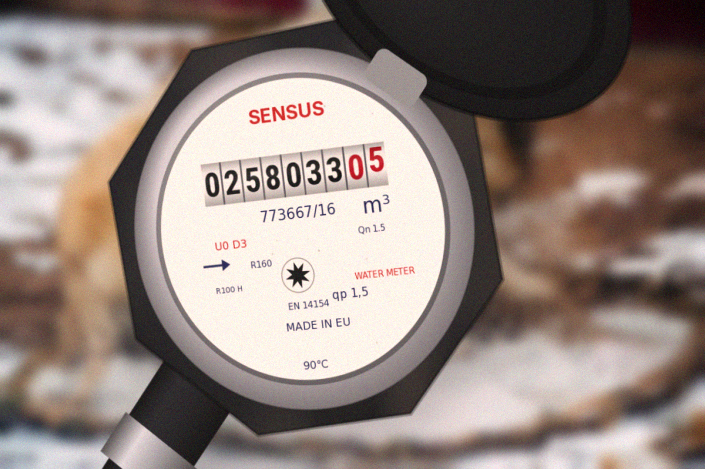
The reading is 258033.05,m³
